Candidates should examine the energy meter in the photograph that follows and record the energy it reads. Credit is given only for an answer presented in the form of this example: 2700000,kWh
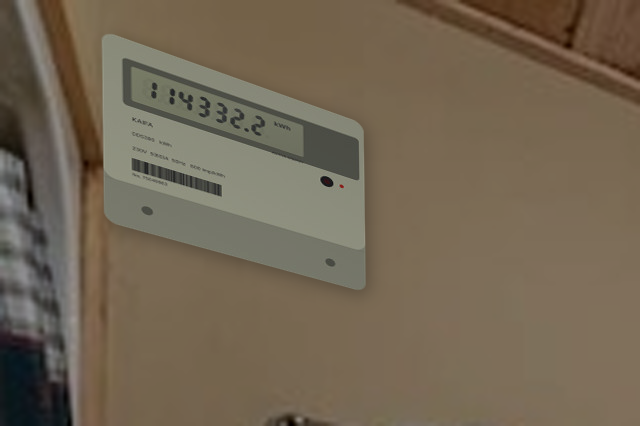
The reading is 114332.2,kWh
